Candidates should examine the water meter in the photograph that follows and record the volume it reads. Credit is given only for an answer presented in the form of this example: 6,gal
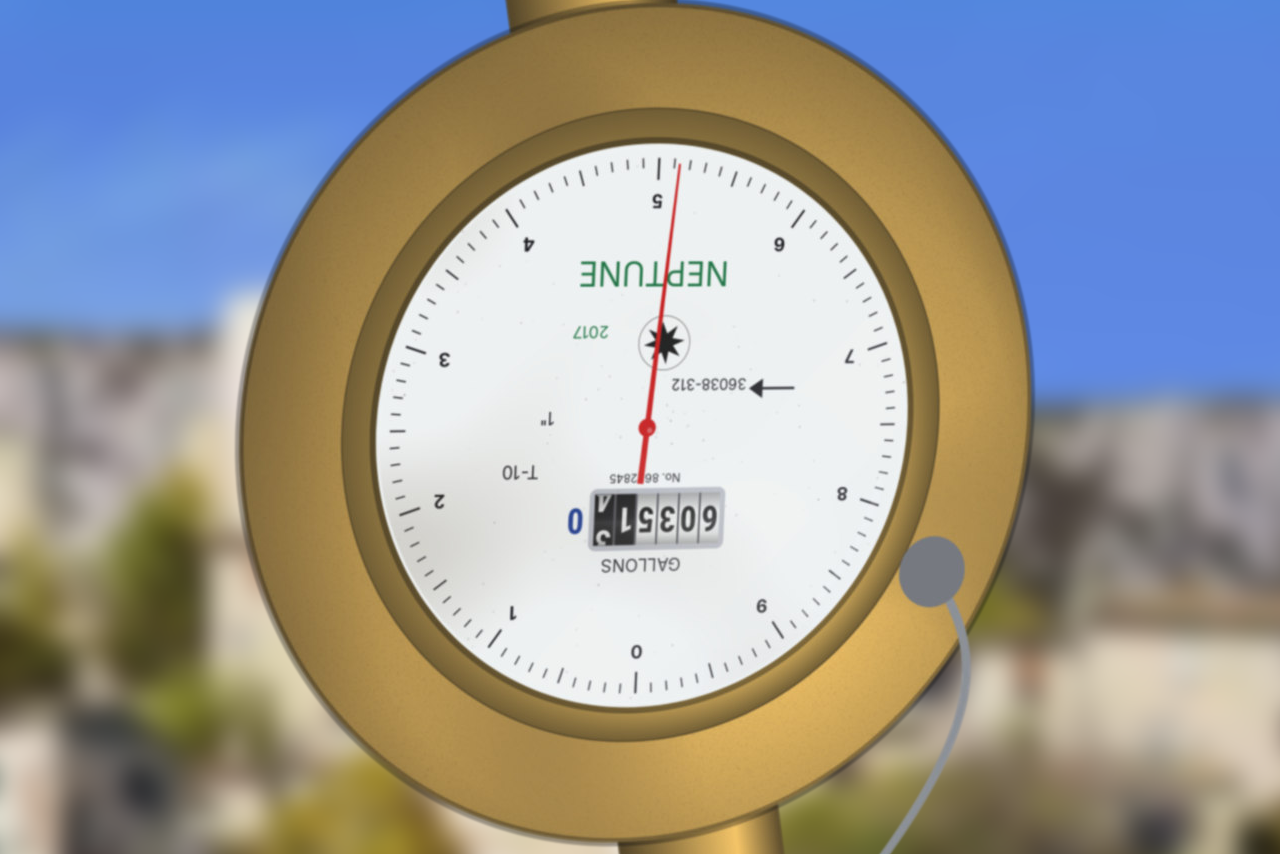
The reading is 6035135.1,gal
